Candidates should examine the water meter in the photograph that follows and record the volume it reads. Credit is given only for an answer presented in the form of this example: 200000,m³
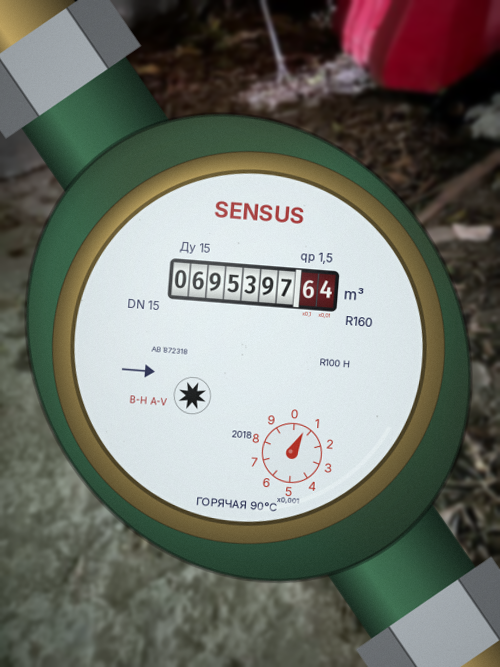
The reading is 695397.640,m³
